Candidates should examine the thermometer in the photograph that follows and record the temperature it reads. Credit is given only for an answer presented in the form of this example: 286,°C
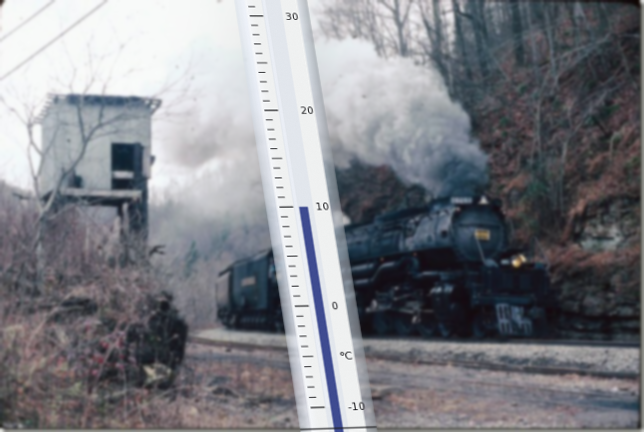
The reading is 10,°C
